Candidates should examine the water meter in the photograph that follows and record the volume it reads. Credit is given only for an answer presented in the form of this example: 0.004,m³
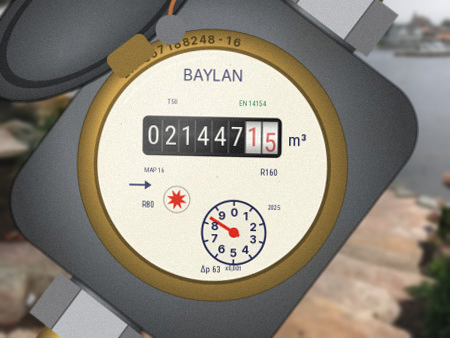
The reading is 21447.148,m³
